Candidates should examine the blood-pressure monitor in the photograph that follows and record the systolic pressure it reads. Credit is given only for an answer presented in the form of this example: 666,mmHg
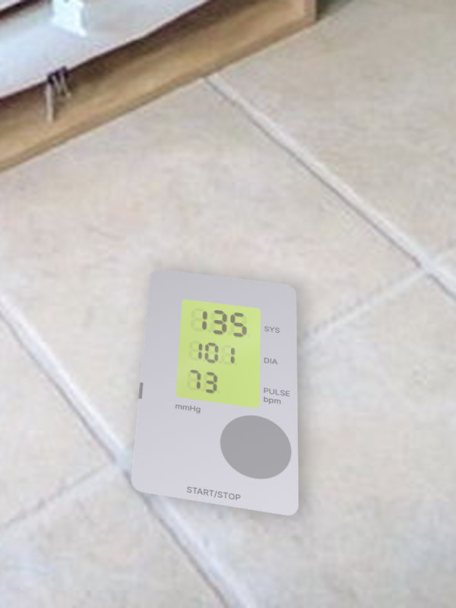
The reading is 135,mmHg
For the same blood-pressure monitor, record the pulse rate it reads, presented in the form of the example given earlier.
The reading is 73,bpm
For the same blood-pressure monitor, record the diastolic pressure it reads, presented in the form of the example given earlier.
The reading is 101,mmHg
